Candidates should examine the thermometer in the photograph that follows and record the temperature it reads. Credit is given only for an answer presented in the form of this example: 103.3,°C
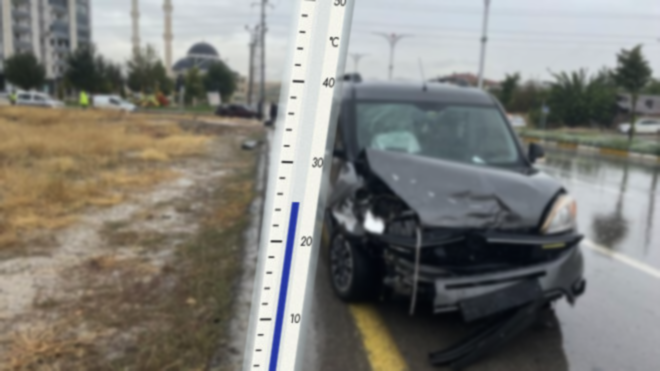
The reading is 25,°C
